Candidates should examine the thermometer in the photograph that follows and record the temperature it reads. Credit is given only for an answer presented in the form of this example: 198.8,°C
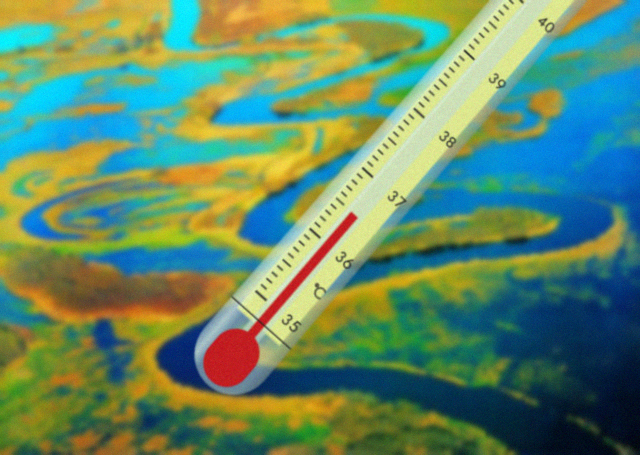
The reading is 36.5,°C
